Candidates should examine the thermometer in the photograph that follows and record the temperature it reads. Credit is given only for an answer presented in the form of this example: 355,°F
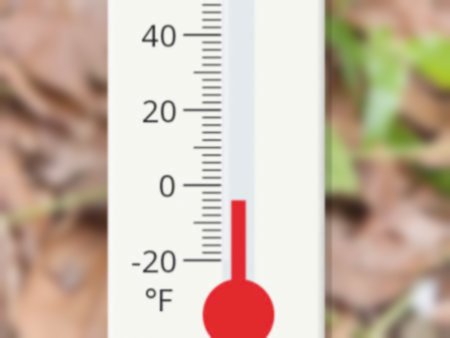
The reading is -4,°F
